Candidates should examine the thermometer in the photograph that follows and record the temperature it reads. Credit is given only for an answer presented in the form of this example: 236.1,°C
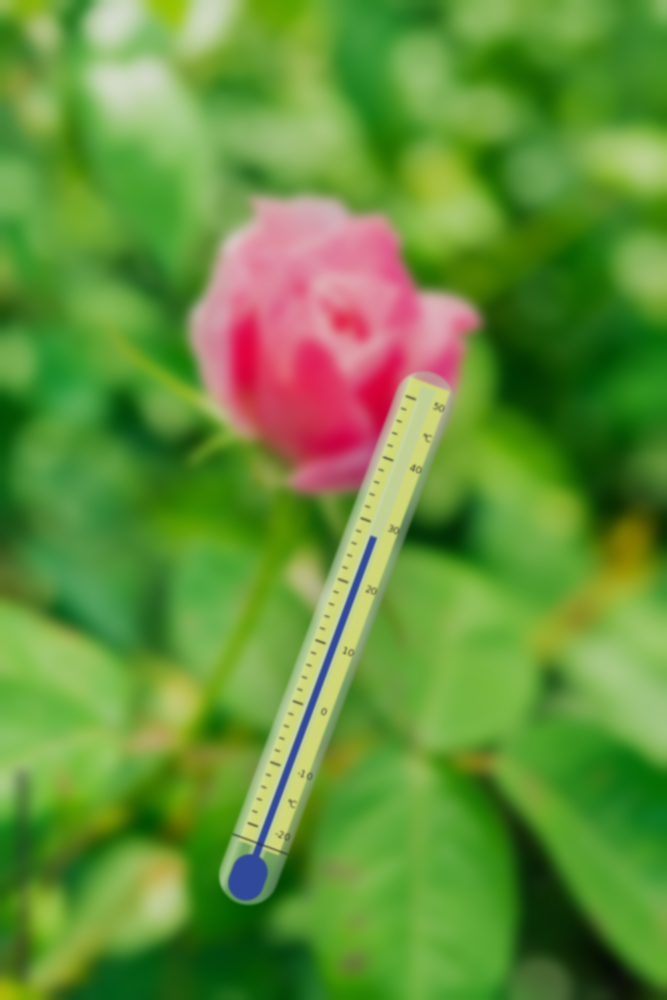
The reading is 28,°C
